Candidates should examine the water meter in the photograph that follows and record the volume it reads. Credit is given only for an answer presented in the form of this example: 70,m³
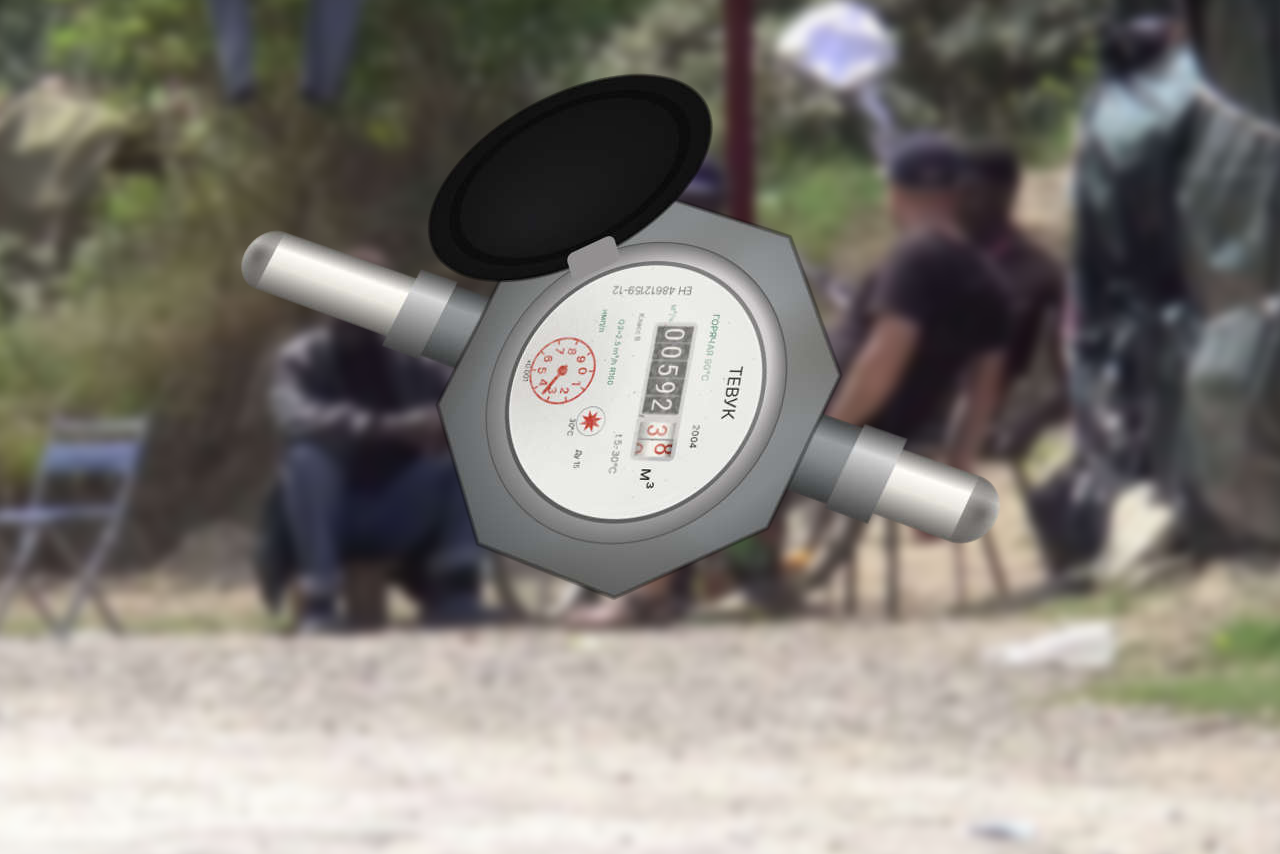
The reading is 592.383,m³
